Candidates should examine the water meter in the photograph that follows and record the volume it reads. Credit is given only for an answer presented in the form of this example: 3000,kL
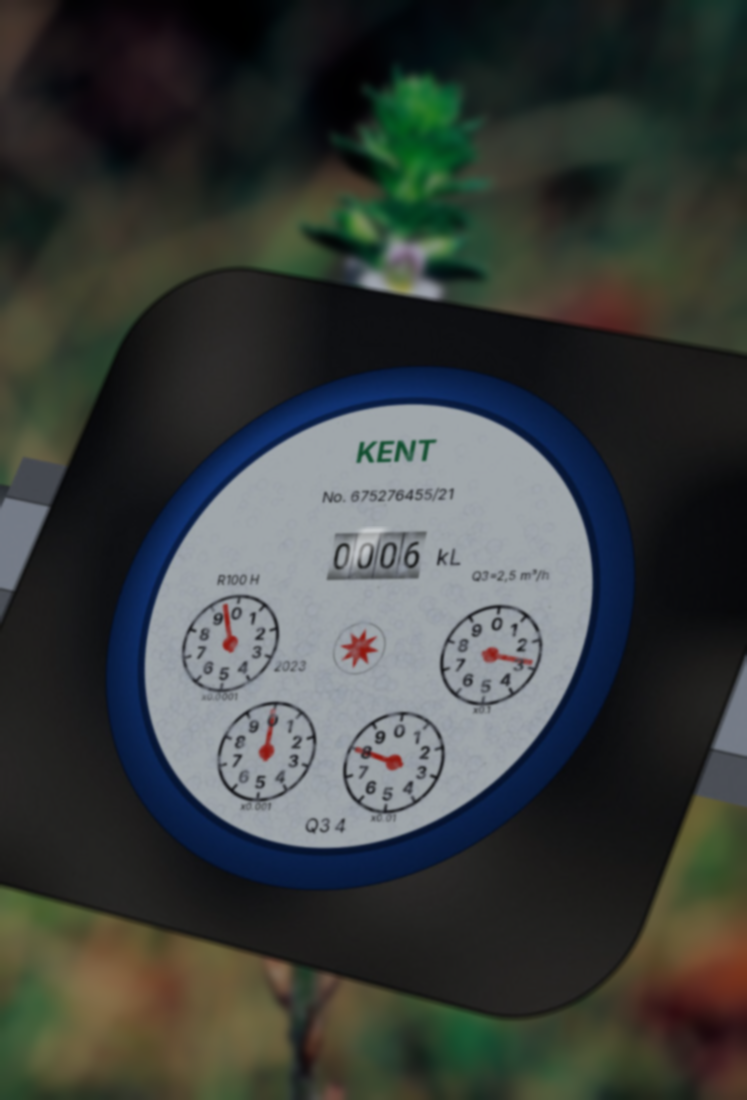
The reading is 6.2799,kL
